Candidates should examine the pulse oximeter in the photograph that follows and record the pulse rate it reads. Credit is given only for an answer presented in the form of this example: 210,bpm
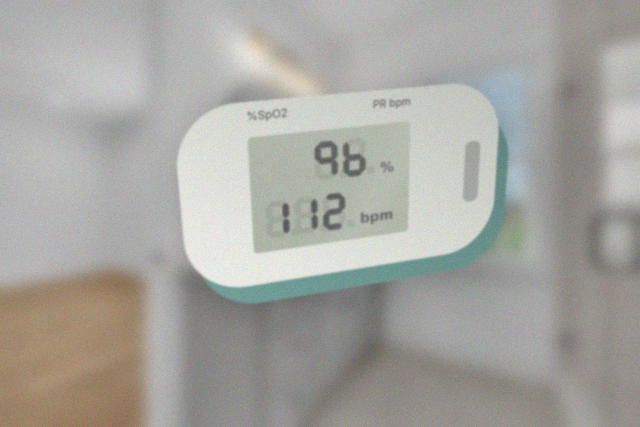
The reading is 112,bpm
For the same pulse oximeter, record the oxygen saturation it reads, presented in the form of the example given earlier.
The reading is 96,%
